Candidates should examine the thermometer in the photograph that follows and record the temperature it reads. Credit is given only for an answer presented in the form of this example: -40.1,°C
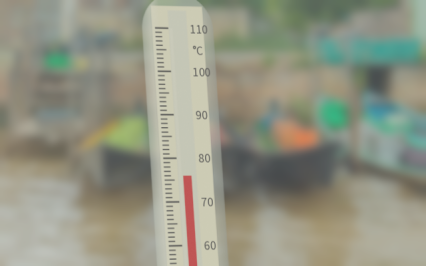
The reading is 76,°C
